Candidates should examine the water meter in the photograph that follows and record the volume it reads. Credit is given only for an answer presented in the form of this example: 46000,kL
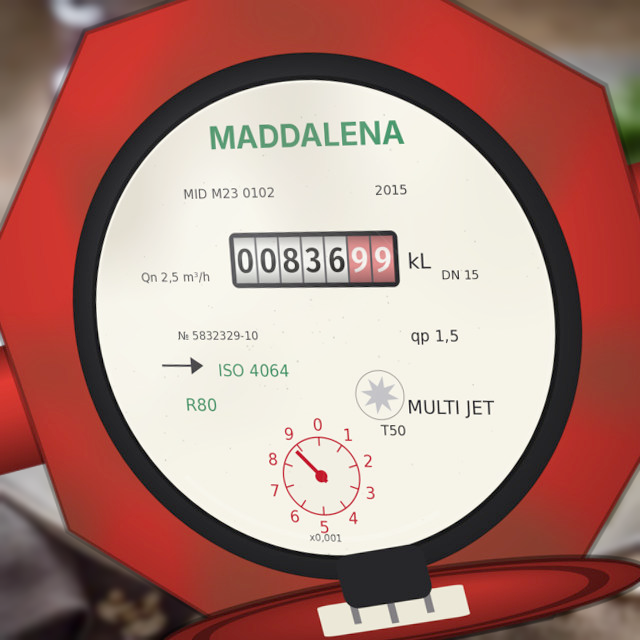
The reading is 836.998,kL
